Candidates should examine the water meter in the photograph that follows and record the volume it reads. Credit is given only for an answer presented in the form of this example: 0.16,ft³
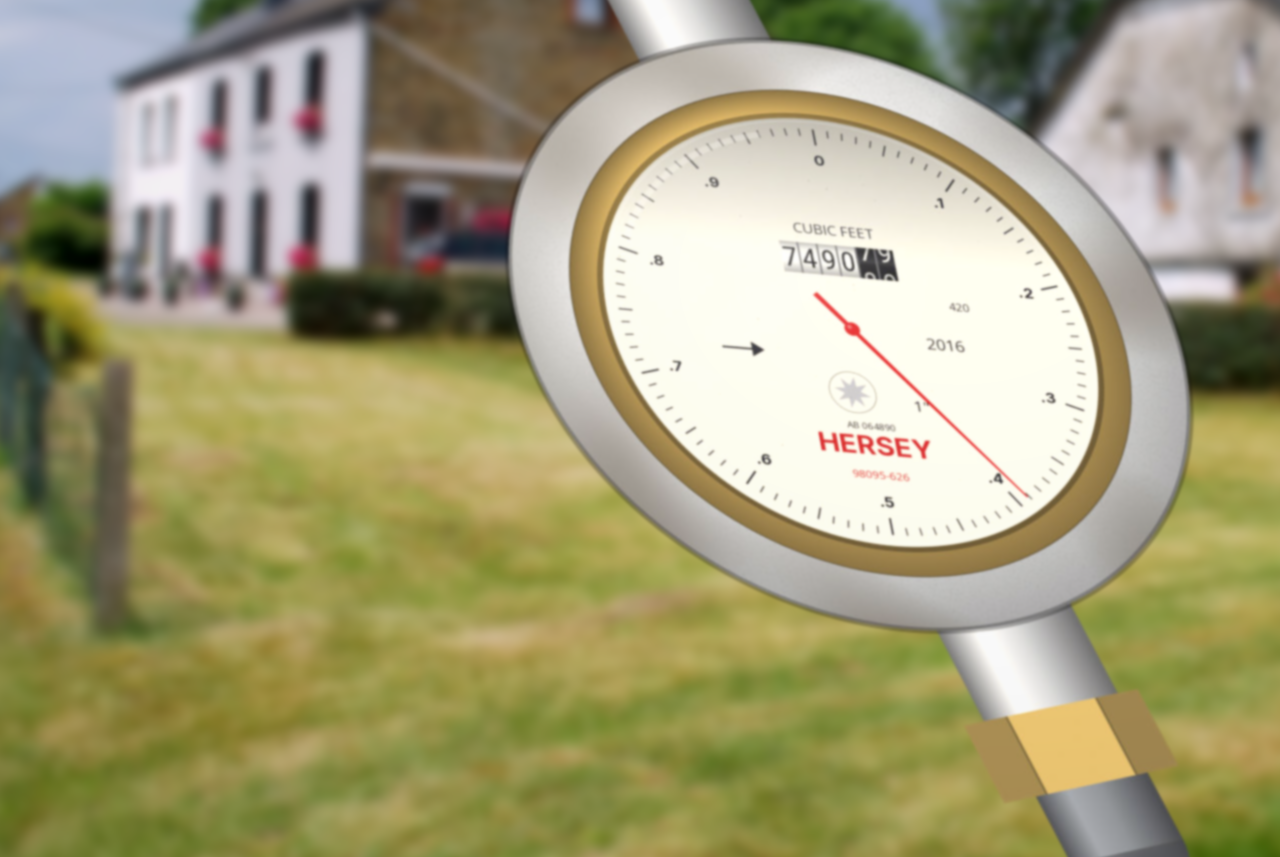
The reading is 749079.39,ft³
